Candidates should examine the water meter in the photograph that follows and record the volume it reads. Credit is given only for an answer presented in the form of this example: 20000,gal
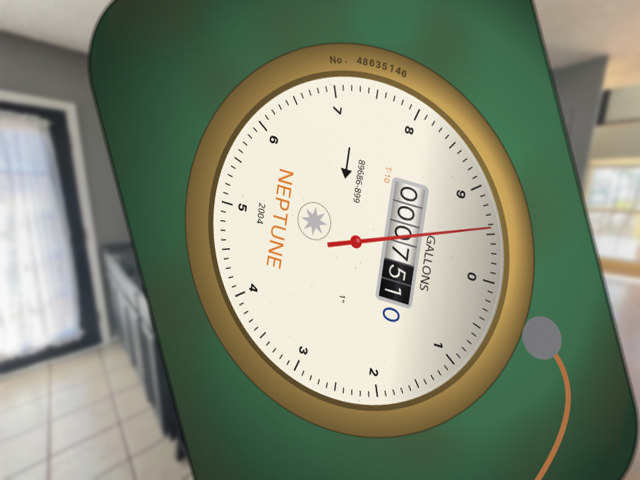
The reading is 7509.4,gal
